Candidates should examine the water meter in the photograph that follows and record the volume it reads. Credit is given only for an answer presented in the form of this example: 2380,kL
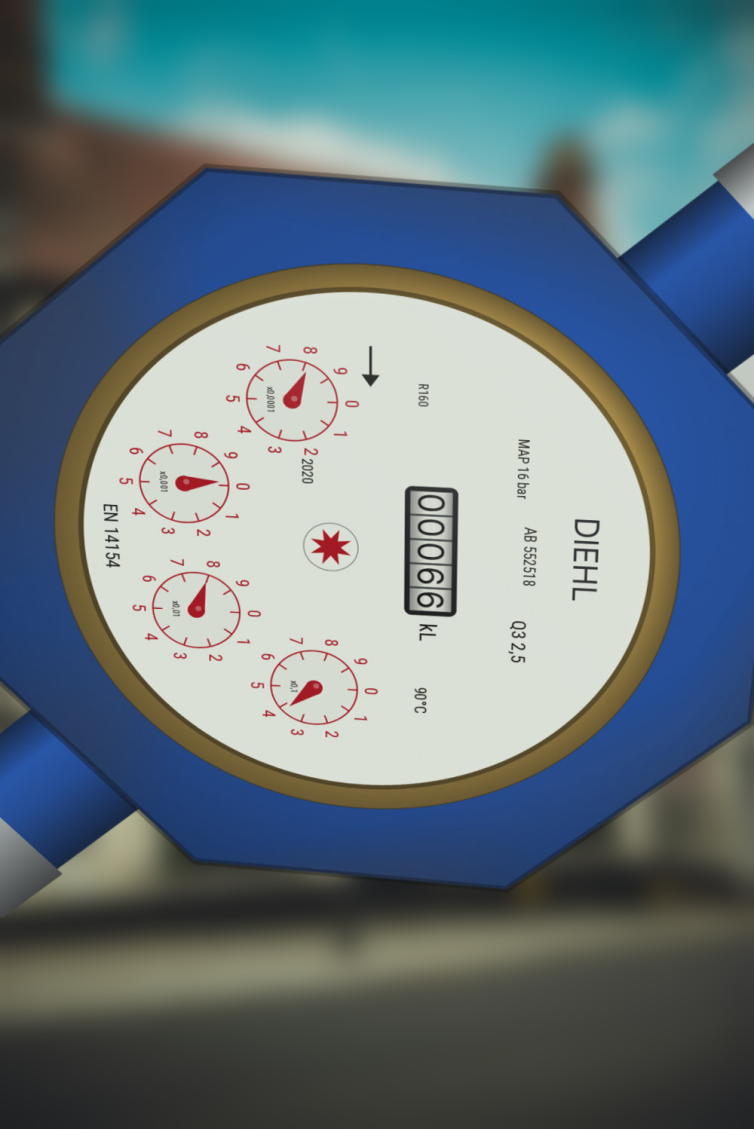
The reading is 66.3798,kL
